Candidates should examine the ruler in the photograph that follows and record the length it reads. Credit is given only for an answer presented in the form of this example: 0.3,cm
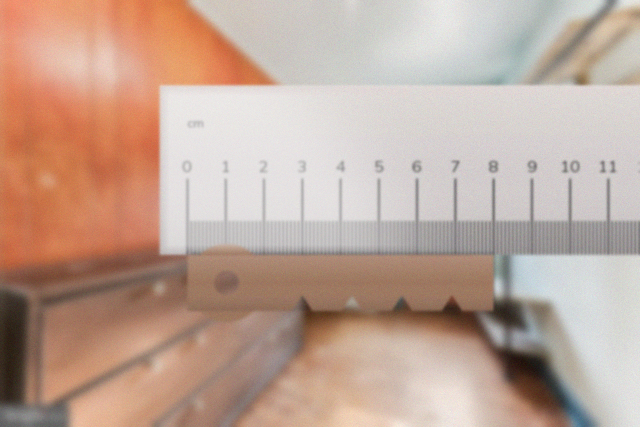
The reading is 8,cm
